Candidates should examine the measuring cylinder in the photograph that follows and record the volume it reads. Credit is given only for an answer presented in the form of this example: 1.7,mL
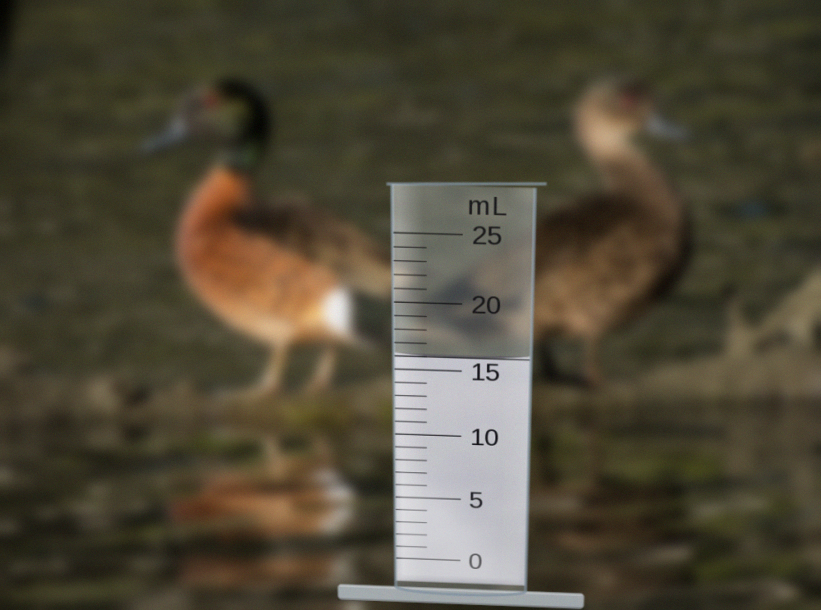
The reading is 16,mL
